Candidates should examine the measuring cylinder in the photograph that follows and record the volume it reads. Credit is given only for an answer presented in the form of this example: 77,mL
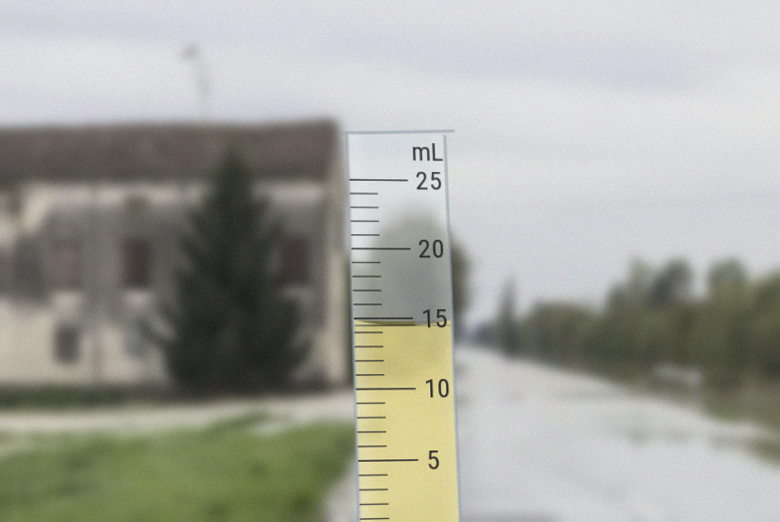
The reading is 14.5,mL
